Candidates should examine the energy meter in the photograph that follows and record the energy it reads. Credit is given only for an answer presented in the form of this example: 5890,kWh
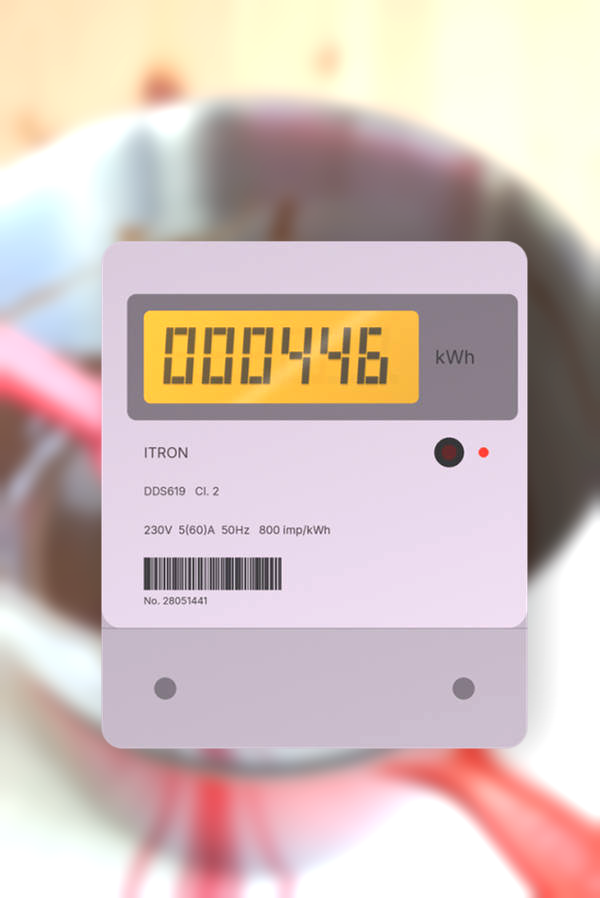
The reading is 446,kWh
